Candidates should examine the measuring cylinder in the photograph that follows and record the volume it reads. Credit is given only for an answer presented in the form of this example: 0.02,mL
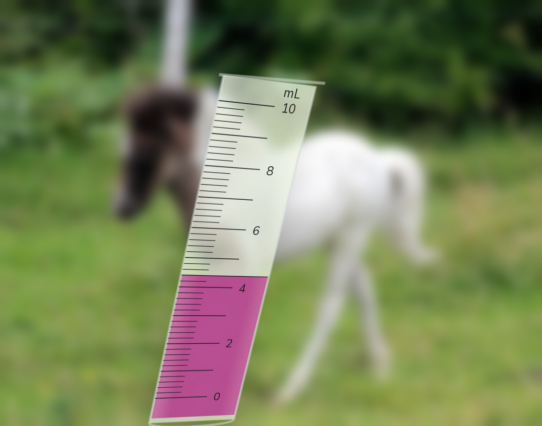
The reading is 4.4,mL
